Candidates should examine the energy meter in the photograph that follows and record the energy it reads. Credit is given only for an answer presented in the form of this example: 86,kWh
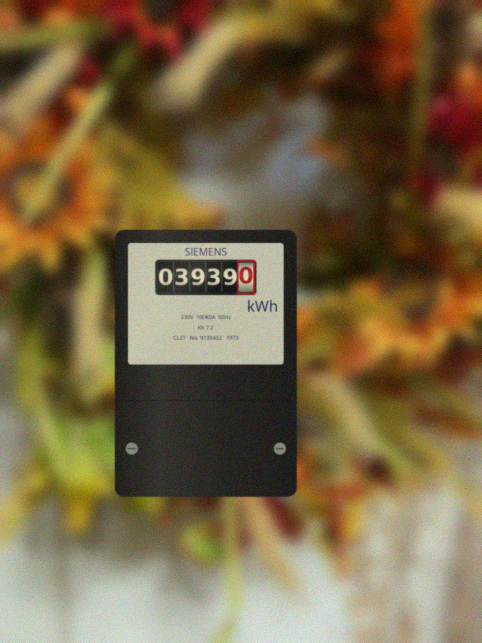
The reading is 3939.0,kWh
